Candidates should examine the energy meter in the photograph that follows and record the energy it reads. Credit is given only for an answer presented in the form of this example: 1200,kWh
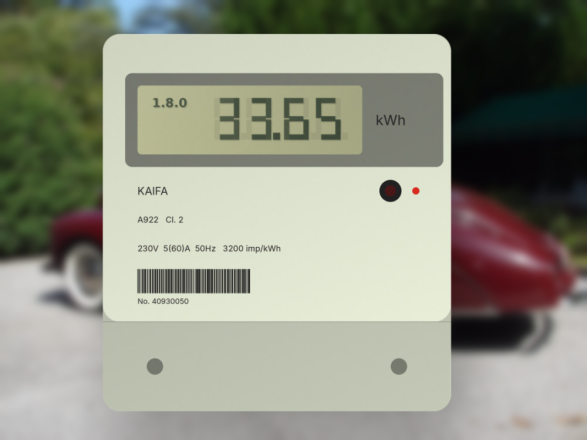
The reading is 33.65,kWh
